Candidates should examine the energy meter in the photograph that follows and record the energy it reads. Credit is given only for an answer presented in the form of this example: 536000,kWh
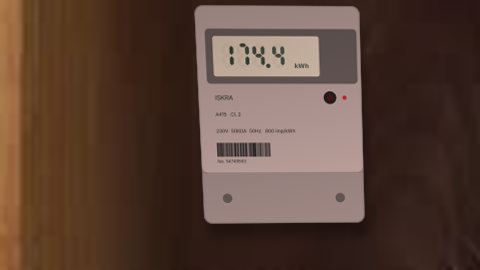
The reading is 174.4,kWh
